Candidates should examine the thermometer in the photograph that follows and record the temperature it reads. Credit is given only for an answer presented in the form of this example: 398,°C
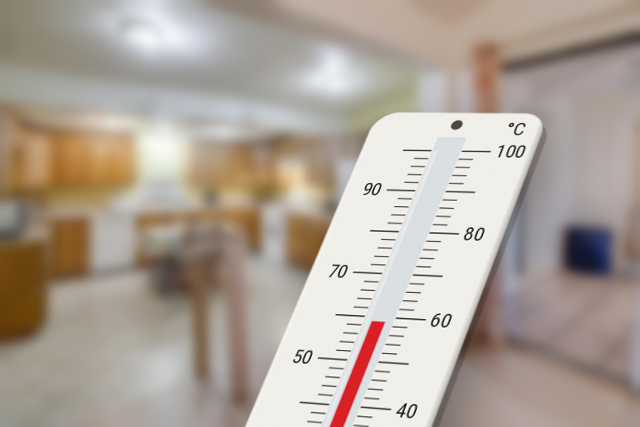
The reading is 59,°C
